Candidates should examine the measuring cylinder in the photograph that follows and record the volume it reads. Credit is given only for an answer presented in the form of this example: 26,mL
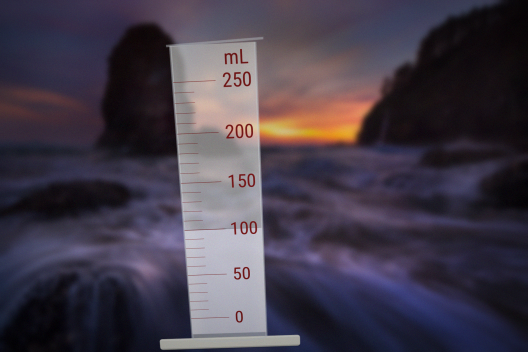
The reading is 100,mL
